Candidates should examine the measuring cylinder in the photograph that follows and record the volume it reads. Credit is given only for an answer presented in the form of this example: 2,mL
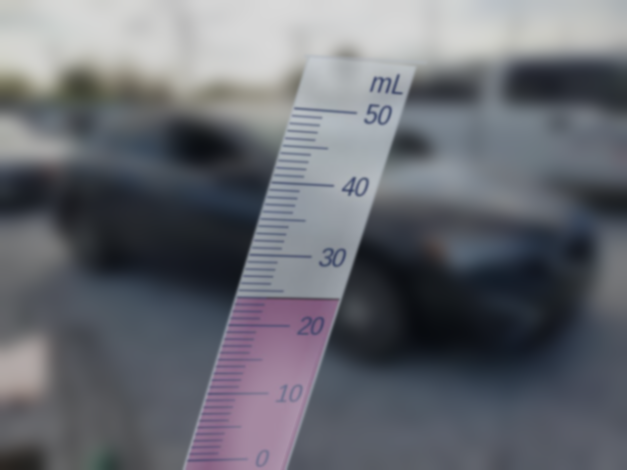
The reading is 24,mL
